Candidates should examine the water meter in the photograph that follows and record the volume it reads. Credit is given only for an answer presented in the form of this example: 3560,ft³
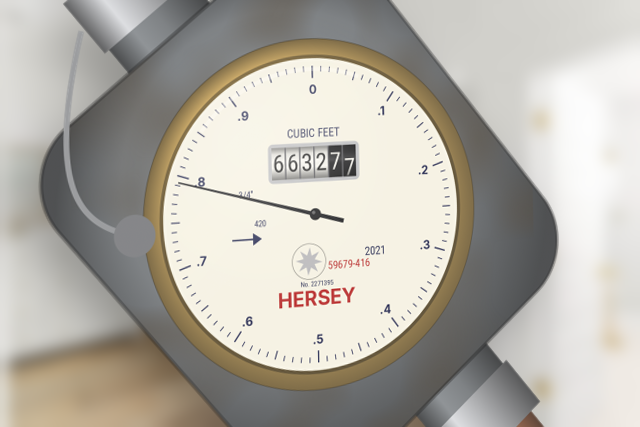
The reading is 663276.79,ft³
